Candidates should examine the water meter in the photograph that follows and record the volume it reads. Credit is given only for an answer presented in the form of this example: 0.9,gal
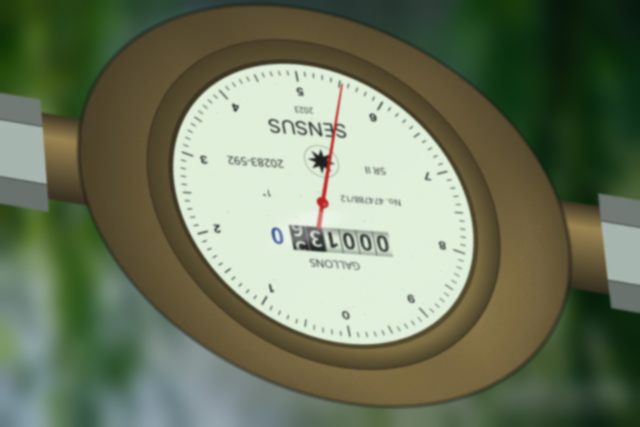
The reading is 1355.5,gal
